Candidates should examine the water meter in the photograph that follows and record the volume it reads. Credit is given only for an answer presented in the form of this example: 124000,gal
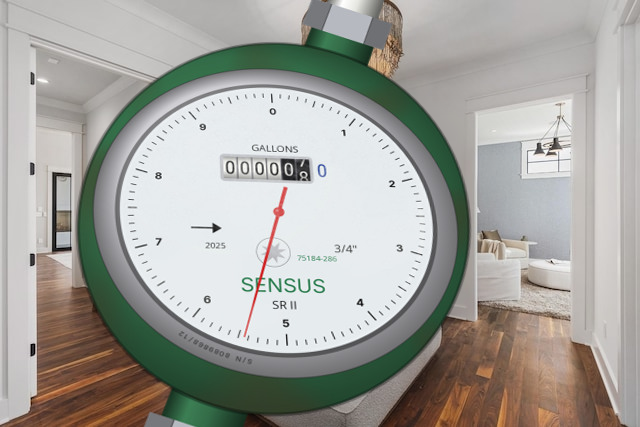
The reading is 75.4,gal
